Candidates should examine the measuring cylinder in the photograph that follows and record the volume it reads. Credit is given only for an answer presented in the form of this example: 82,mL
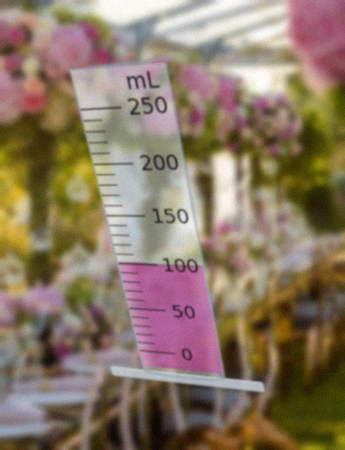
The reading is 100,mL
